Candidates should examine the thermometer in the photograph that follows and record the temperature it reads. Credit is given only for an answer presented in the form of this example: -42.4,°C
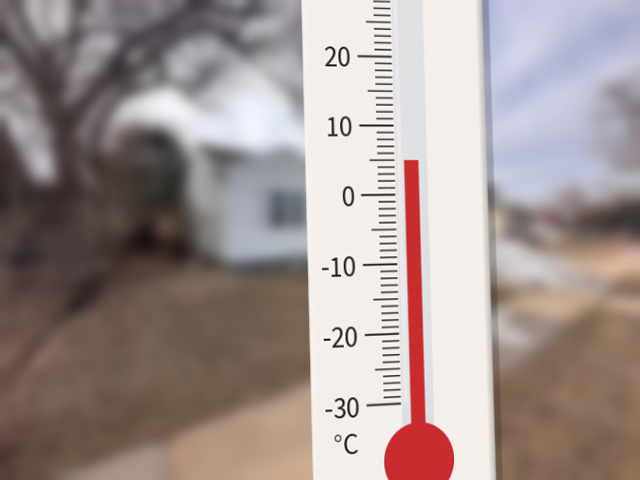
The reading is 5,°C
